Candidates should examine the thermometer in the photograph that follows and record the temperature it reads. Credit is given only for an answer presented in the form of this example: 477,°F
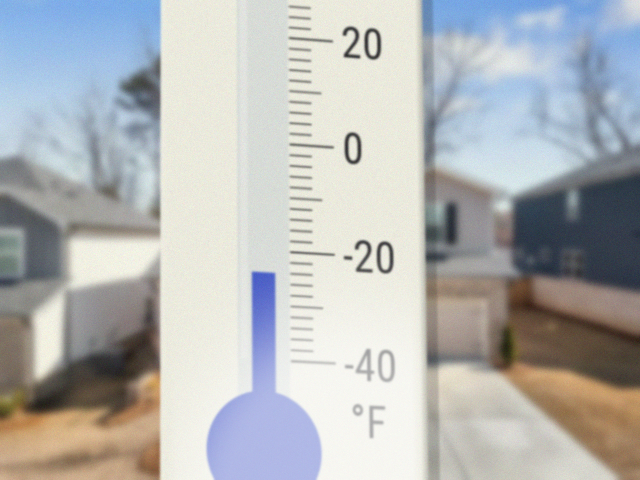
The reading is -24,°F
